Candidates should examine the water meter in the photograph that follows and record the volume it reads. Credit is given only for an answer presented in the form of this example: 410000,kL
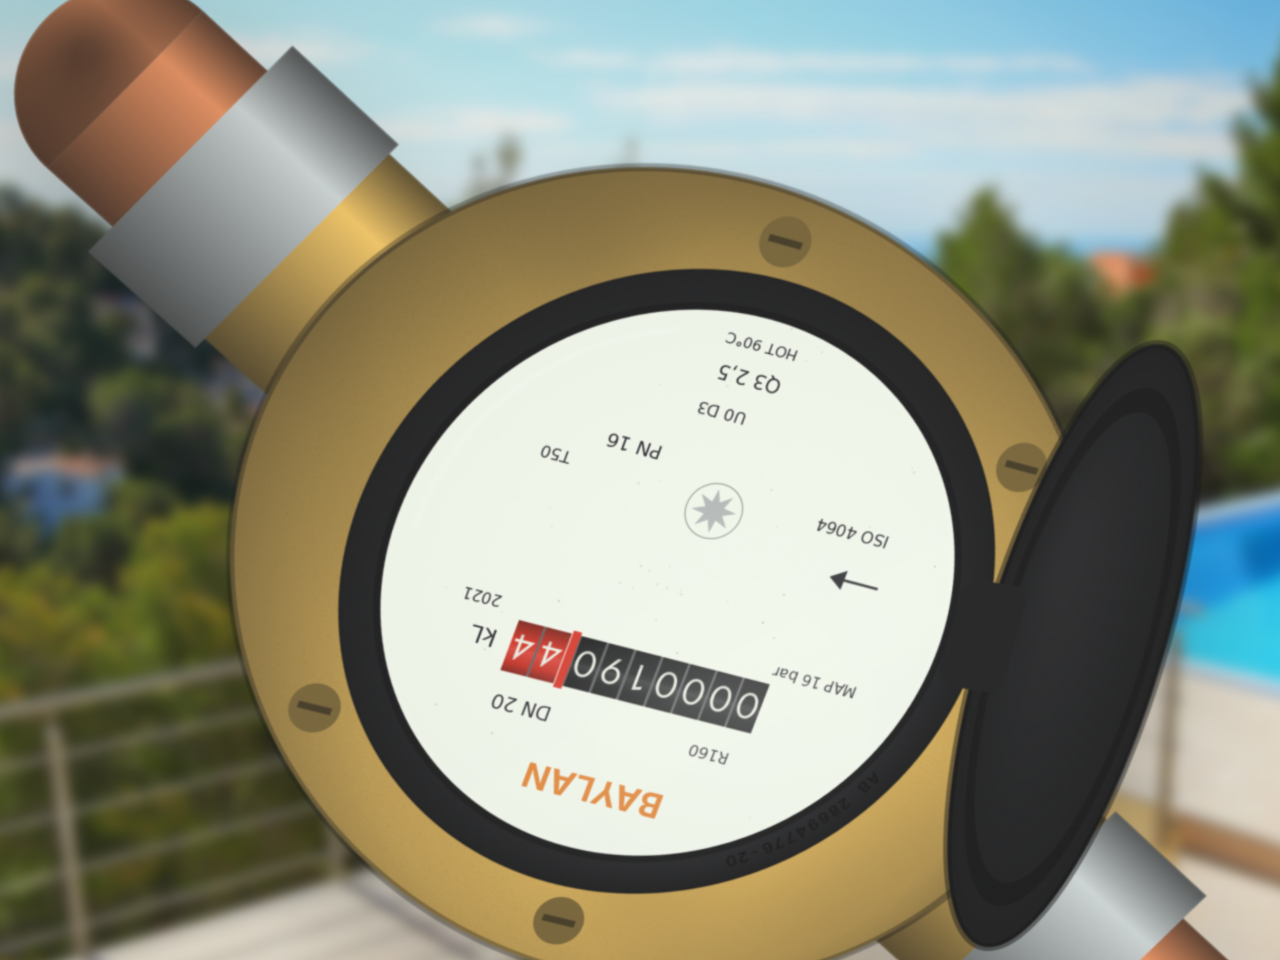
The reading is 190.44,kL
